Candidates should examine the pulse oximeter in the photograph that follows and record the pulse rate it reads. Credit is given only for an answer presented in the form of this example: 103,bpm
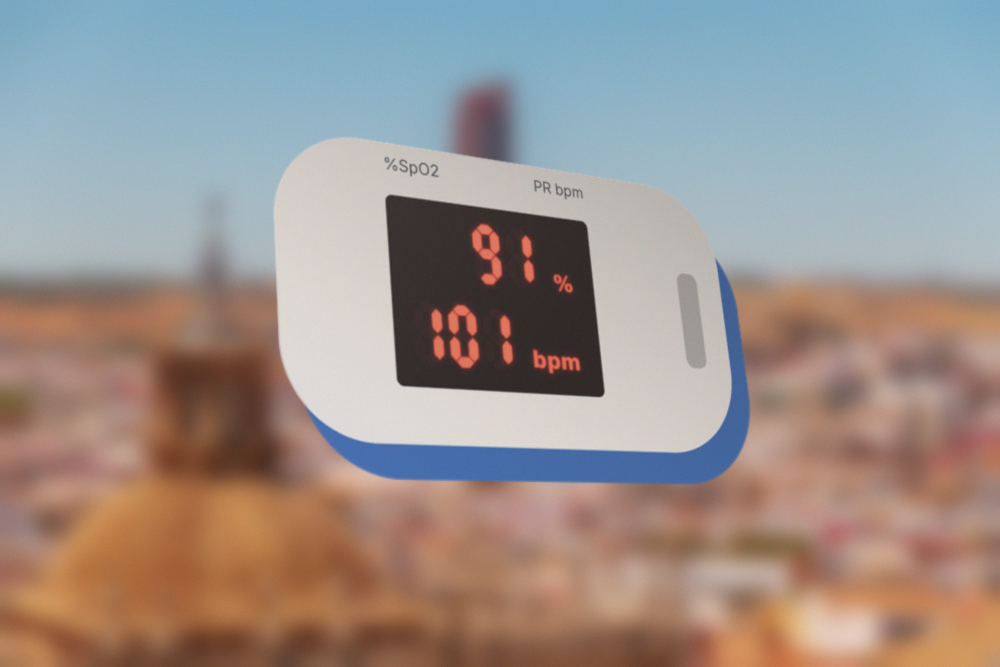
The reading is 101,bpm
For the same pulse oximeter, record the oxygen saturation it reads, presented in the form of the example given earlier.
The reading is 91,%
